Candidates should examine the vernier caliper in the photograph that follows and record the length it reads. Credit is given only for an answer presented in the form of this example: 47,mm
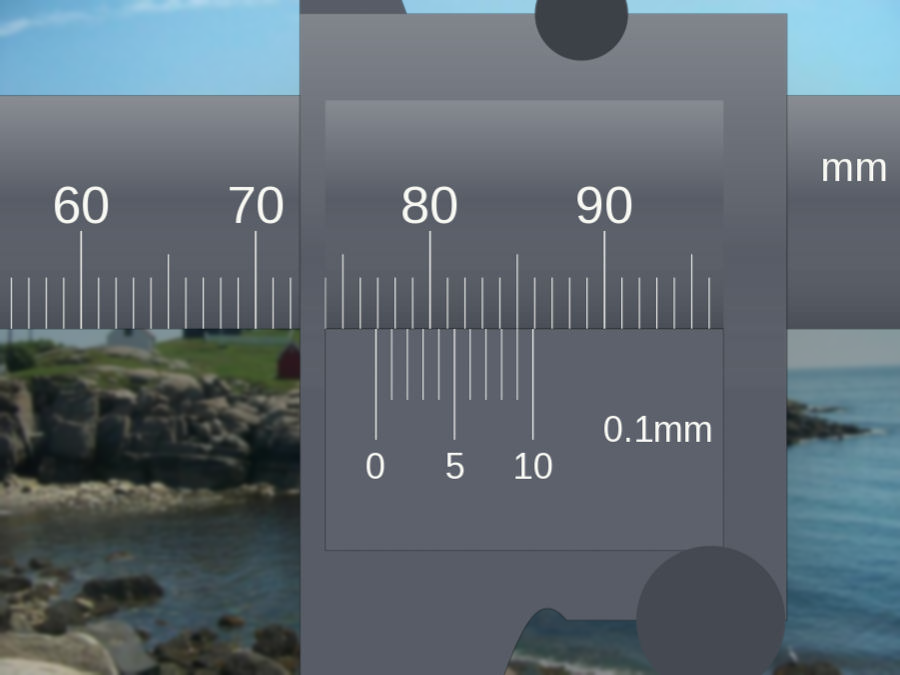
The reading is 76.9,mm
